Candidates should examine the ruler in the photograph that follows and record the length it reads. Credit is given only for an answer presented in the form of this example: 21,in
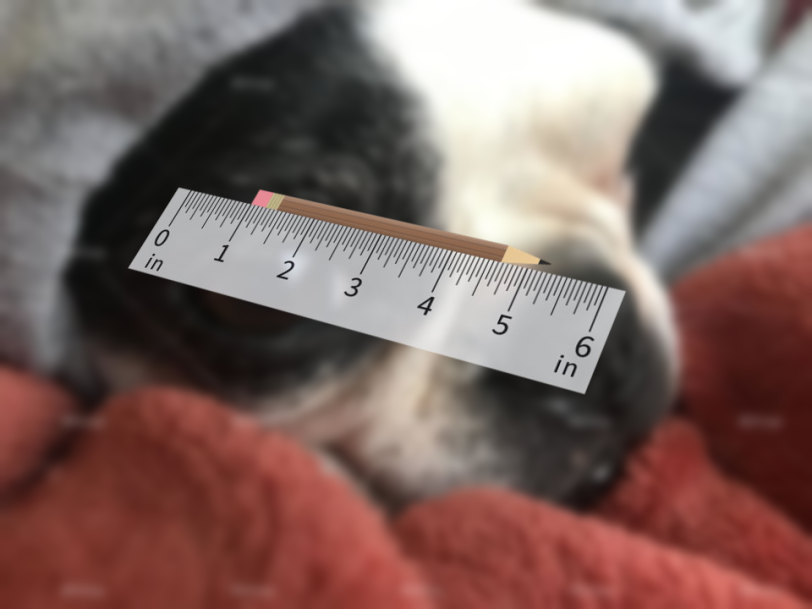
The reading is 4.25,in
